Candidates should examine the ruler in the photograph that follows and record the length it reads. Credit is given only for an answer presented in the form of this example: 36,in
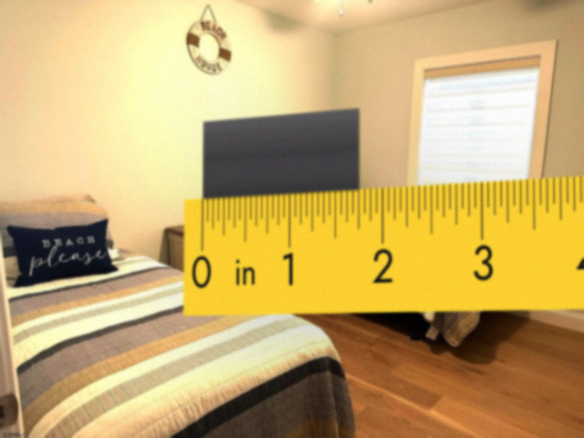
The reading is 1.75,in
